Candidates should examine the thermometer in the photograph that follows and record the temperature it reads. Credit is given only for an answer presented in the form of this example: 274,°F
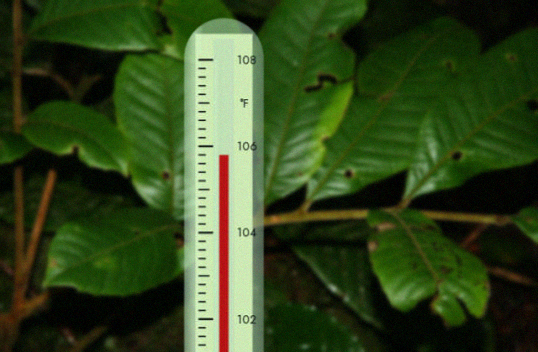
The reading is 105.8,°F
